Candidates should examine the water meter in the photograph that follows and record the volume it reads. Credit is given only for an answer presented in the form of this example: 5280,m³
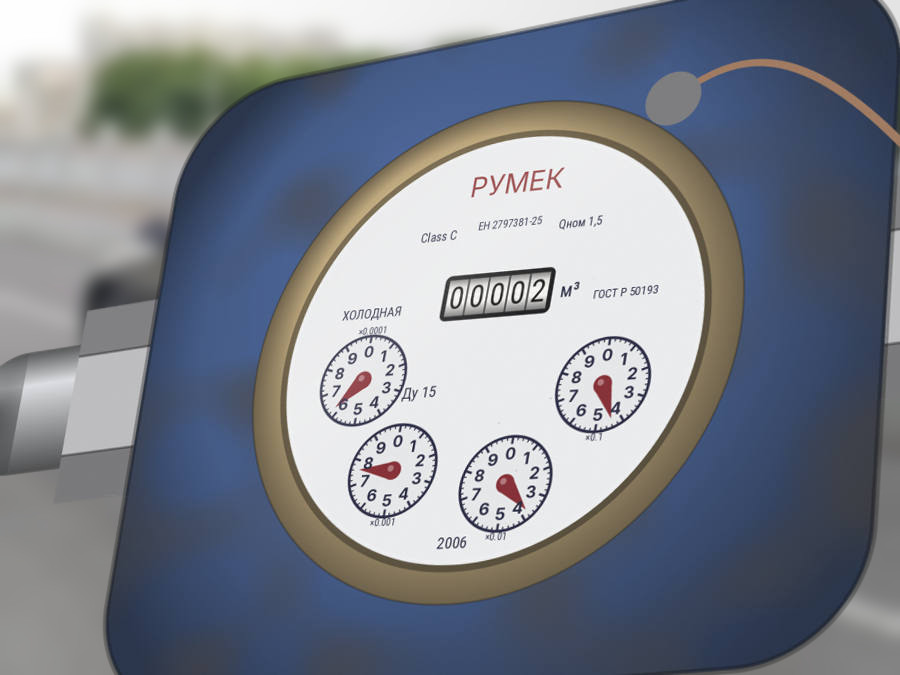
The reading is 2.4376,m³
